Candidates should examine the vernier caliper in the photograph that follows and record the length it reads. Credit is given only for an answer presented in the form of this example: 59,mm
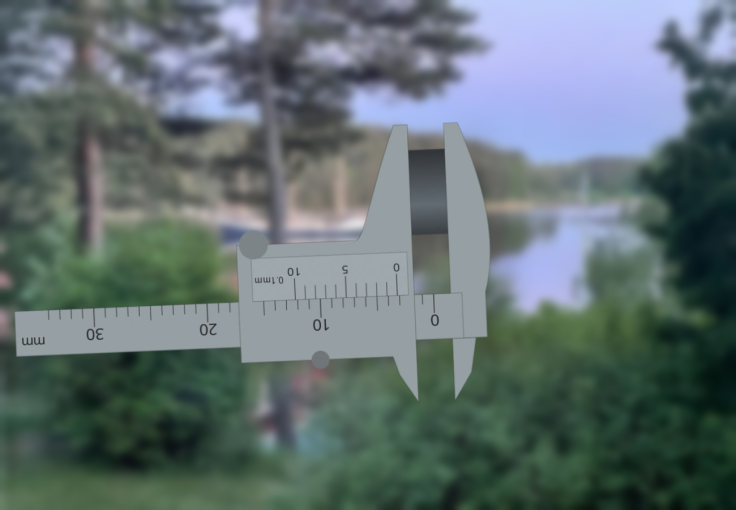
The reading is 3.2,mm
